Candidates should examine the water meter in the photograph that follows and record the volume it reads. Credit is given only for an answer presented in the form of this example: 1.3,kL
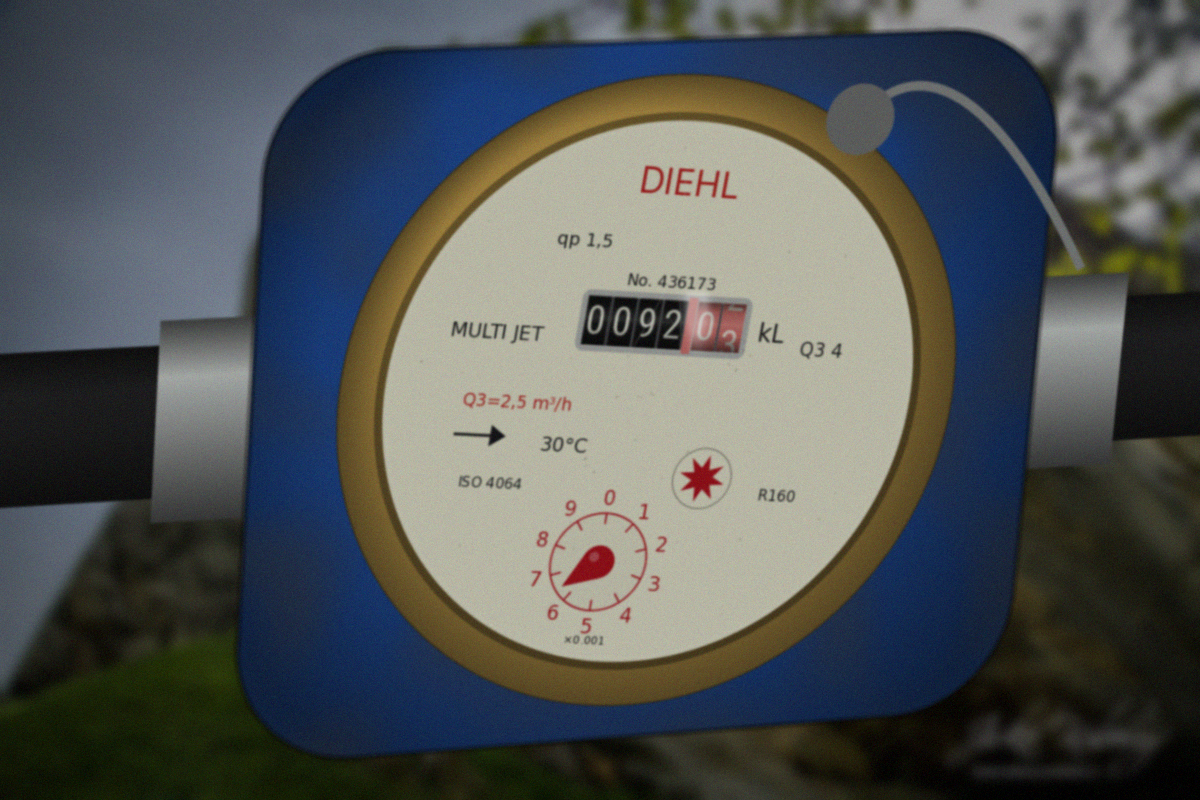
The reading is 92.026,kL
